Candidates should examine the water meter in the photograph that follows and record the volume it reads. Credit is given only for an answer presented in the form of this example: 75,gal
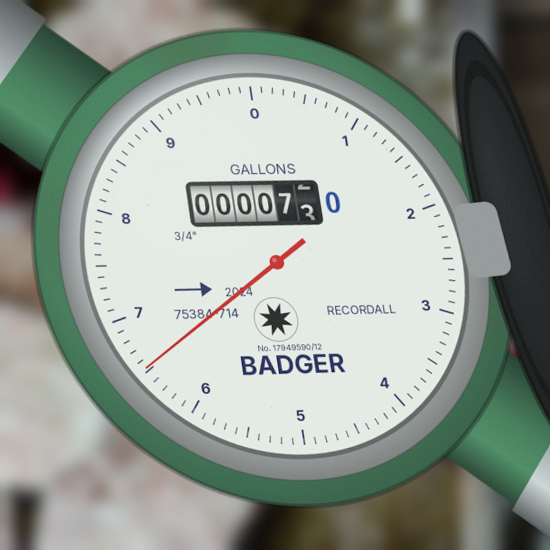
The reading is 726.5,gal
